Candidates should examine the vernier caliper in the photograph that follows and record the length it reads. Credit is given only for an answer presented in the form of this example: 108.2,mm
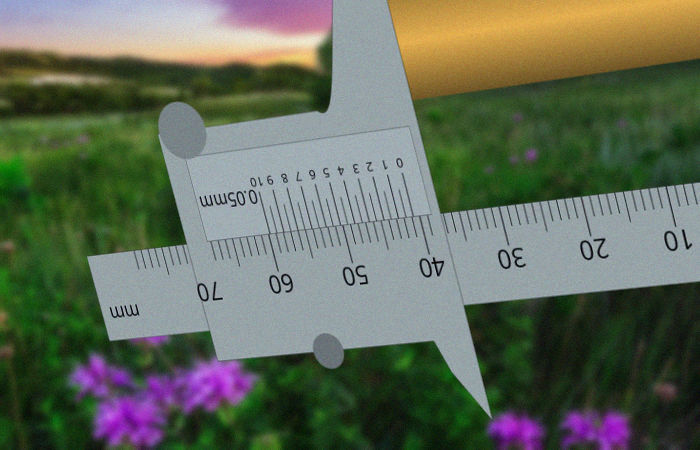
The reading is 40.8,mm
